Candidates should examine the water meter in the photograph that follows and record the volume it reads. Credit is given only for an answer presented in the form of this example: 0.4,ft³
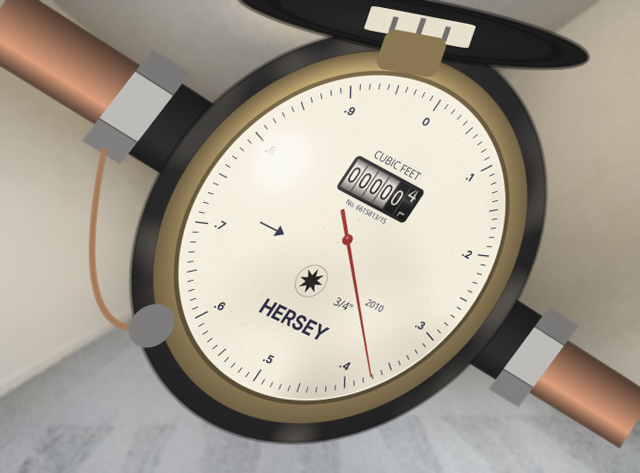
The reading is 4.37,ft³
